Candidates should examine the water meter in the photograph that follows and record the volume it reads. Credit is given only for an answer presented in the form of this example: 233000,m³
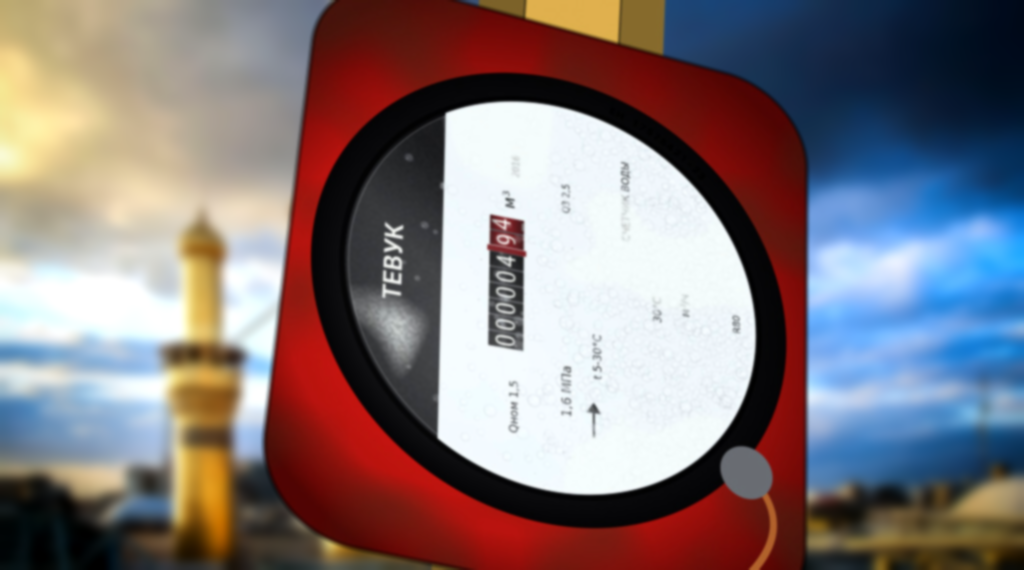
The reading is 4.94,m³
